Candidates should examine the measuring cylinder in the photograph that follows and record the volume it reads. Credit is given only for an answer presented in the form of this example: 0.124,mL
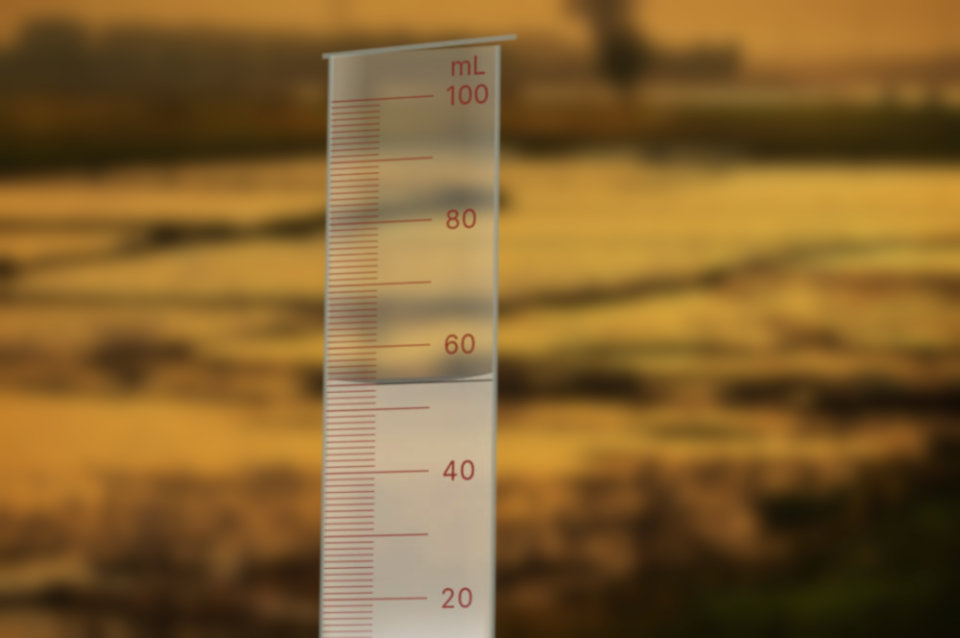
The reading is 54,mL
